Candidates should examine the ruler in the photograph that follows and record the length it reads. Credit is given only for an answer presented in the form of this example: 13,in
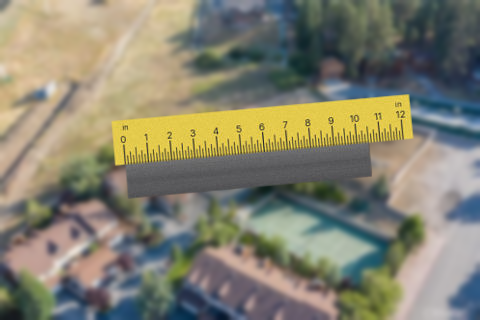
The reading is 10.5,in
